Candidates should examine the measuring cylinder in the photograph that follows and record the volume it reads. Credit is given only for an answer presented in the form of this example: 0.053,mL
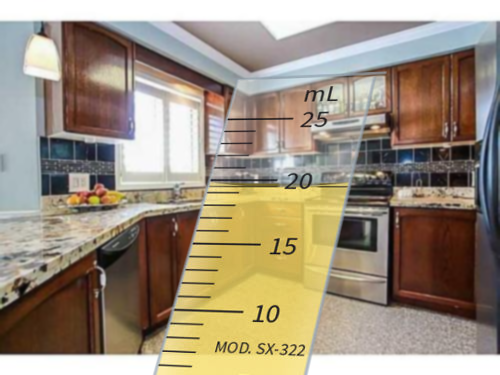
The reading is 19.5,mL
